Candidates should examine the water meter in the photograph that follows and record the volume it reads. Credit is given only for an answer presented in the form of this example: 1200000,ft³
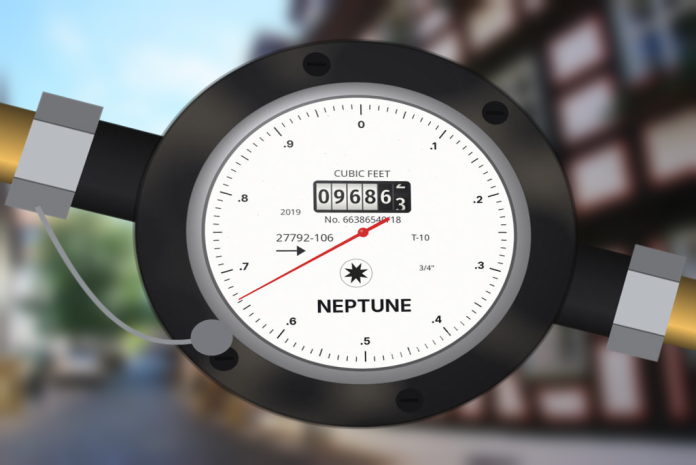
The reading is 96862.66,ft³
